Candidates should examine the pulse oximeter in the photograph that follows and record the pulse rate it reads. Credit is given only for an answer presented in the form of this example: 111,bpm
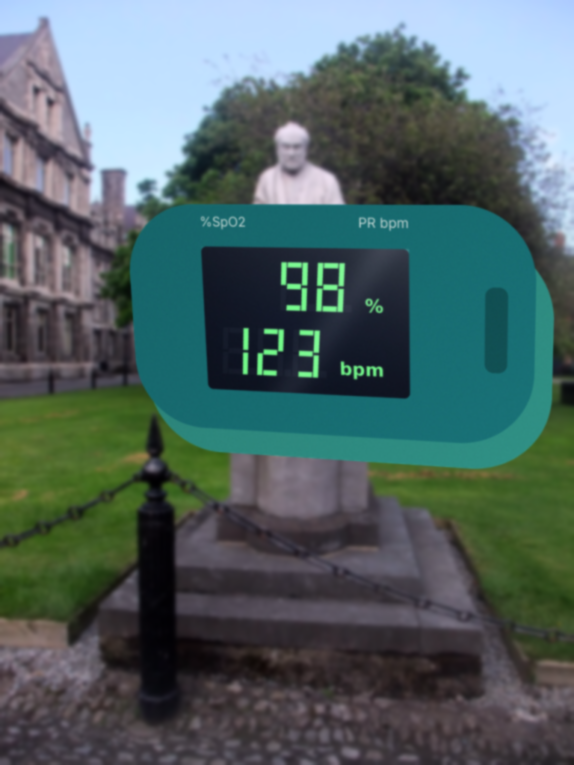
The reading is 123,bpm
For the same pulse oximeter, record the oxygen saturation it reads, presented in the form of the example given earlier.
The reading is 98,%
